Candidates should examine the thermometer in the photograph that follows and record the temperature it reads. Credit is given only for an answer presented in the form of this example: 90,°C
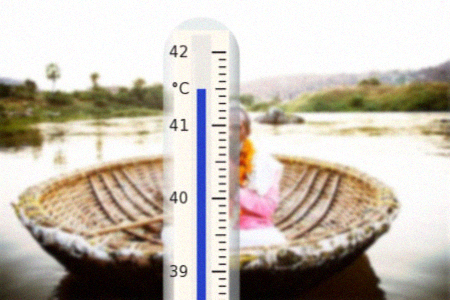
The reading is 41.5,°C
